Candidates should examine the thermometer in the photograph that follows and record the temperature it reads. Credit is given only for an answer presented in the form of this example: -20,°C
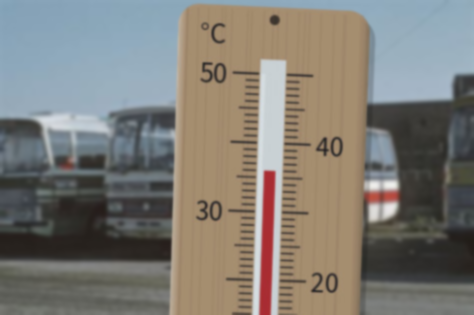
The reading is 36,°C
